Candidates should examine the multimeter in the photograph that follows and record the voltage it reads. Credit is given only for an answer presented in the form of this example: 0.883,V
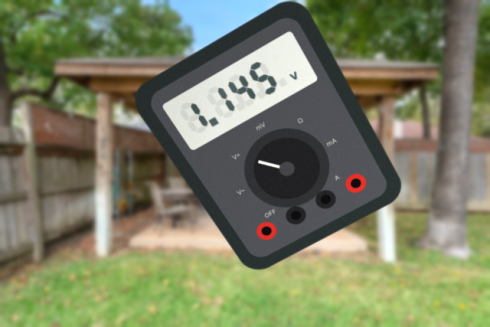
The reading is 1.145,V
